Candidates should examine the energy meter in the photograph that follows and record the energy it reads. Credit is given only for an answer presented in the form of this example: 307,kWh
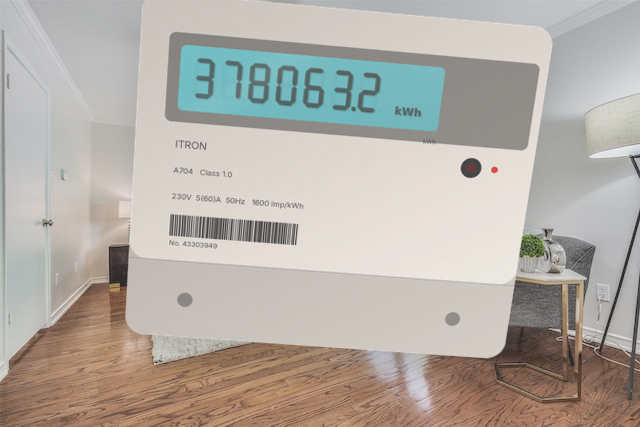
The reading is 378063.2,kWh
